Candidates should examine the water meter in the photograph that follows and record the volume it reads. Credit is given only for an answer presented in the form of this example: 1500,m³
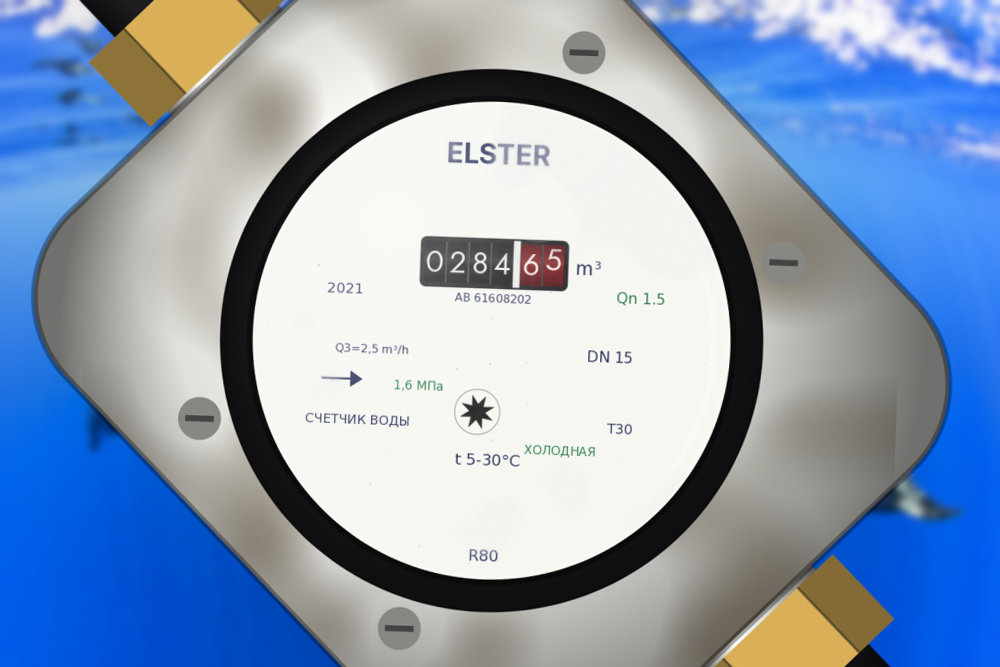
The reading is 284.65,m³
